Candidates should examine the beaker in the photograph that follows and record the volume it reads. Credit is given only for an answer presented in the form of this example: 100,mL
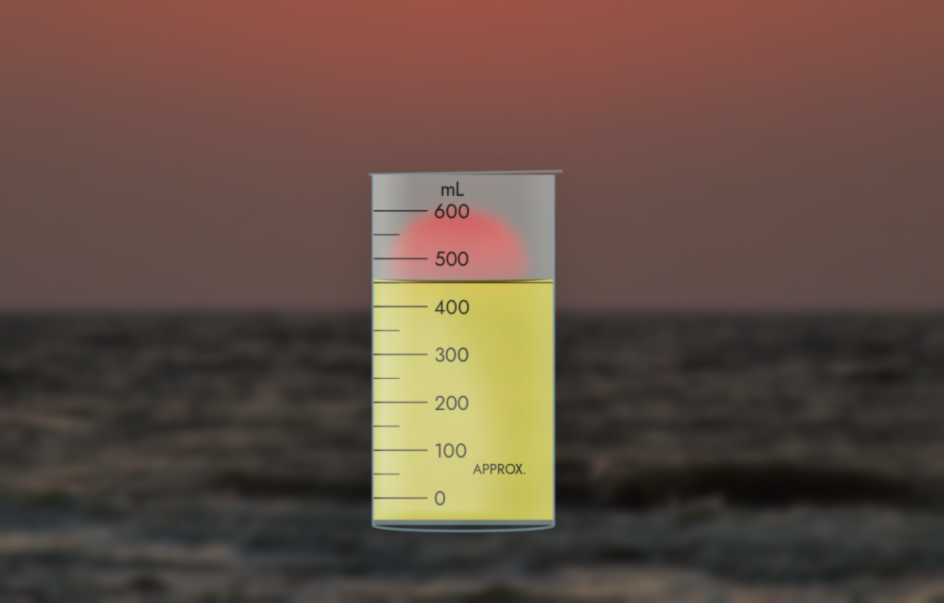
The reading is 450,mL
